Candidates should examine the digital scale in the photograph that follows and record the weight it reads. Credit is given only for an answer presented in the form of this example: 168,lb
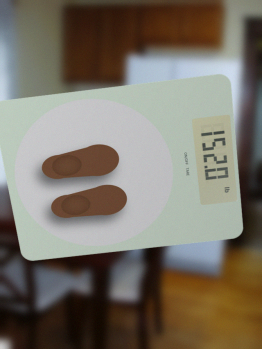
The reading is 152.0,lb
